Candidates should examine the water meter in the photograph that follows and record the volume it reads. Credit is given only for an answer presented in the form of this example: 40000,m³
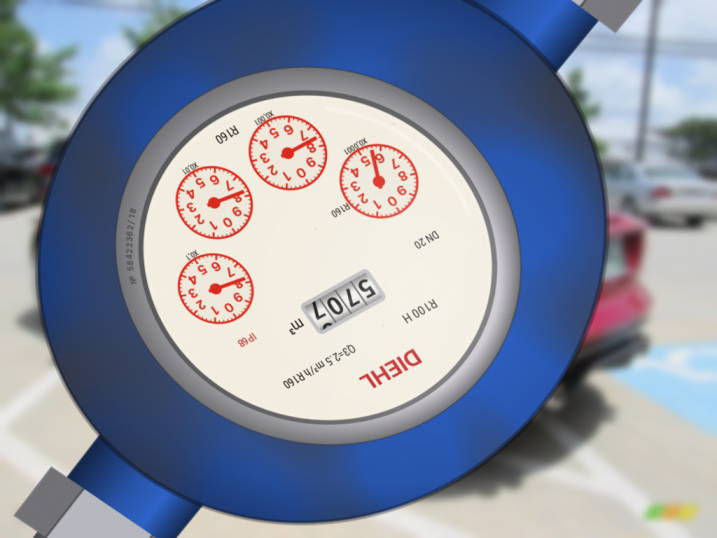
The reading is 5706.7775,m³
